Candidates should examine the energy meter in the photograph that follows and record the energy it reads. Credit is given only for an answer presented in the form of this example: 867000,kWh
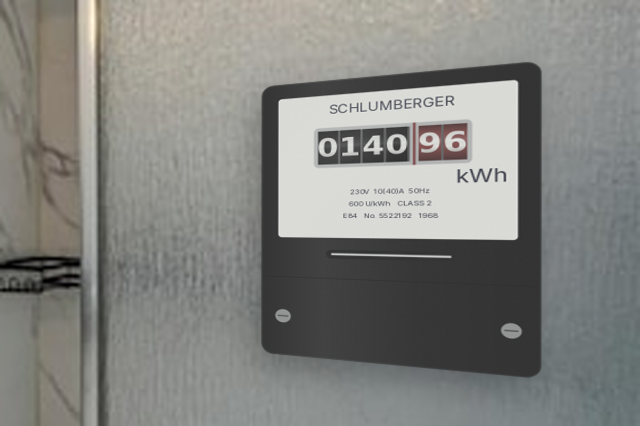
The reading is 140.96,kWh
